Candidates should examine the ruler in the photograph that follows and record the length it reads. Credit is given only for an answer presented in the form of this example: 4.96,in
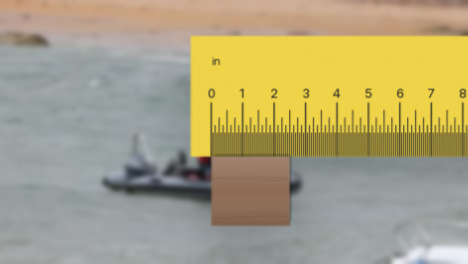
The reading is 2.5,in
